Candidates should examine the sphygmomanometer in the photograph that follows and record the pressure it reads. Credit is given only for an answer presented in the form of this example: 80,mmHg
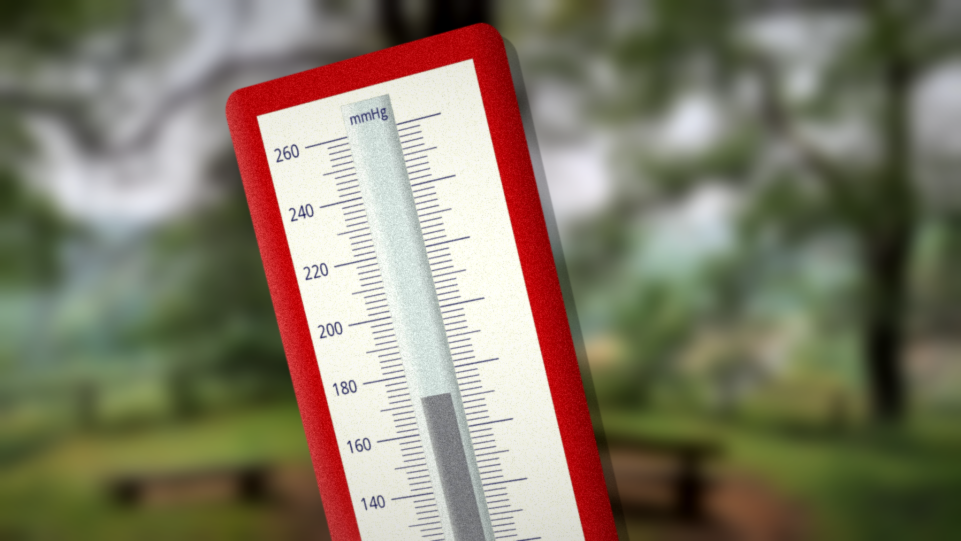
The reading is 172,mmHg
